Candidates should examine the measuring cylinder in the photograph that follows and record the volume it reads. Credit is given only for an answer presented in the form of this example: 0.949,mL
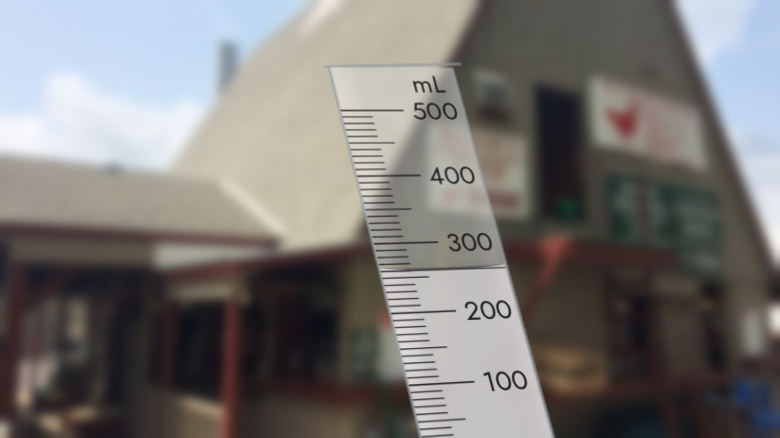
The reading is 260,mL
